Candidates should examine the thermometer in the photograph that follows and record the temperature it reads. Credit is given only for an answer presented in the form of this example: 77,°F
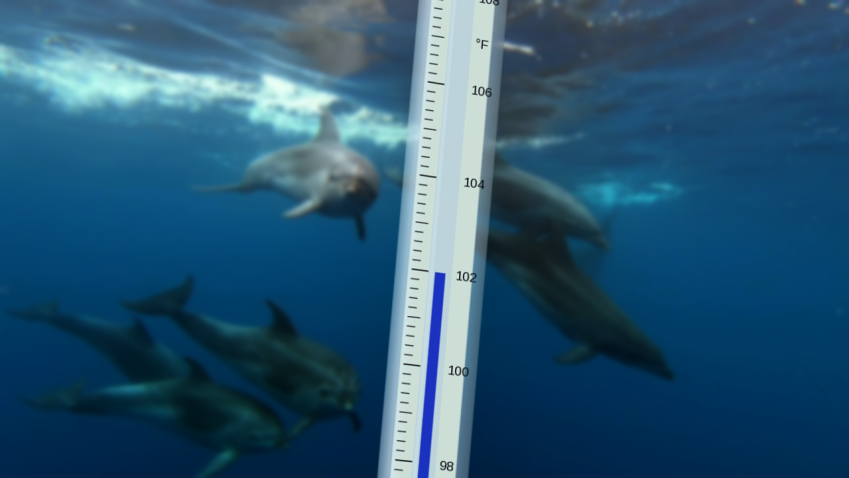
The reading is 102,°F
